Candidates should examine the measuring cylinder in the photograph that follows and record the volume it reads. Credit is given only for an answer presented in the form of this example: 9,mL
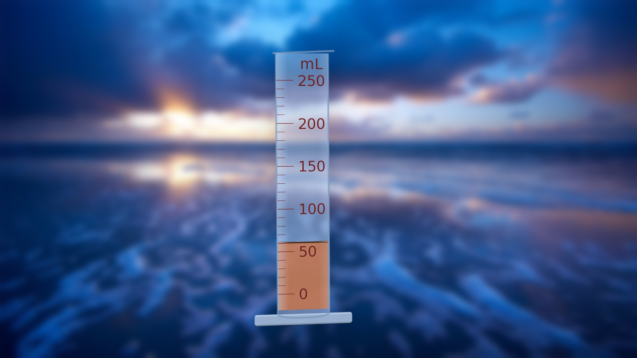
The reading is 60,mL
